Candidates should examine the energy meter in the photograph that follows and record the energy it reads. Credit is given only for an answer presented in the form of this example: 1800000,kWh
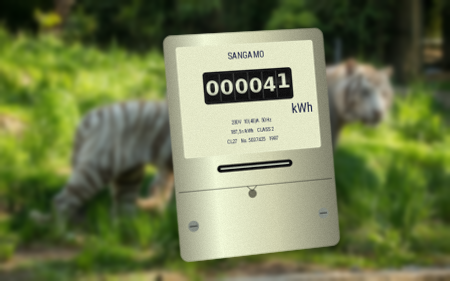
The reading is 41,kWh
